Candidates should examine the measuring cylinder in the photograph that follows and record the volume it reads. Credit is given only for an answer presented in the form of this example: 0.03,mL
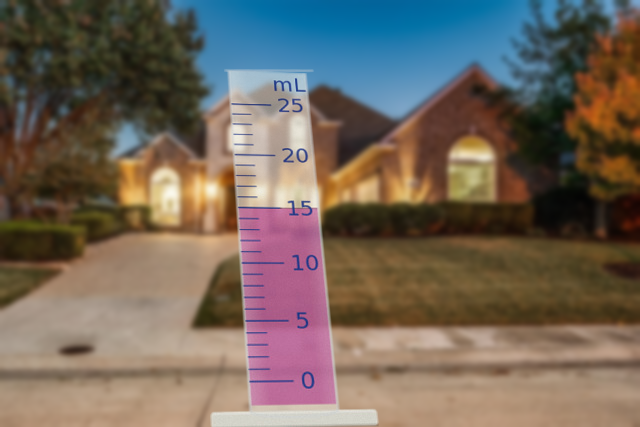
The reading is 15,mL
